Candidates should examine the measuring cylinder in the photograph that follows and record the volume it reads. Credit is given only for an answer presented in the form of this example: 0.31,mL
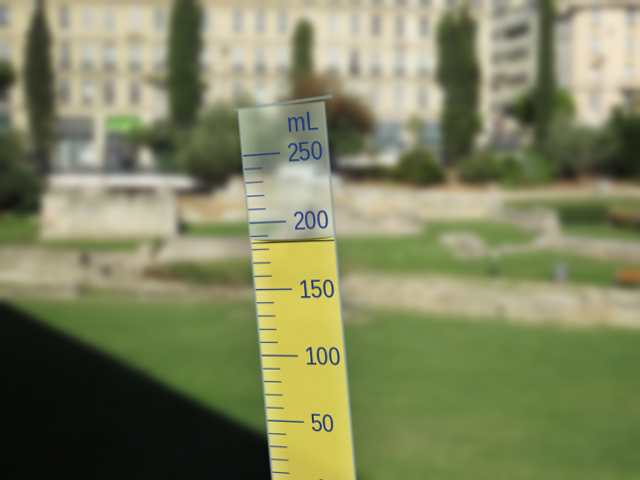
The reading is 185,mL
